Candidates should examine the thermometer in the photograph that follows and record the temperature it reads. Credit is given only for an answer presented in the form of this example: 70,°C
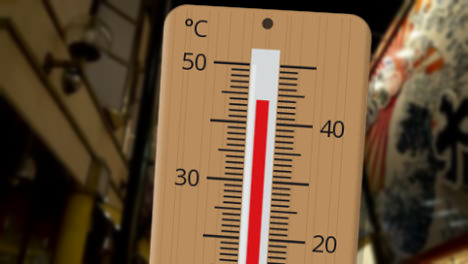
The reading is 44,°C
